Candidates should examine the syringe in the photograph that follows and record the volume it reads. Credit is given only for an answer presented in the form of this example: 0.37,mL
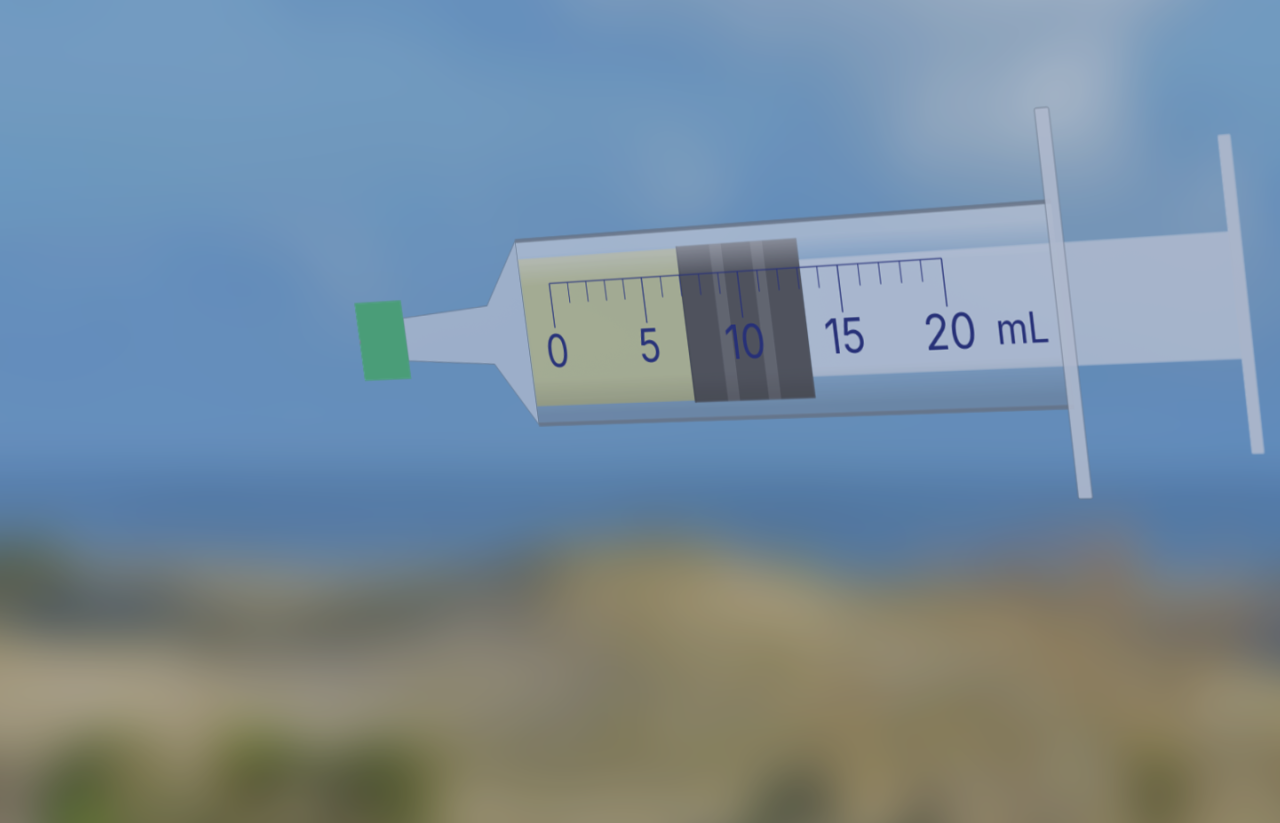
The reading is 7,mL
